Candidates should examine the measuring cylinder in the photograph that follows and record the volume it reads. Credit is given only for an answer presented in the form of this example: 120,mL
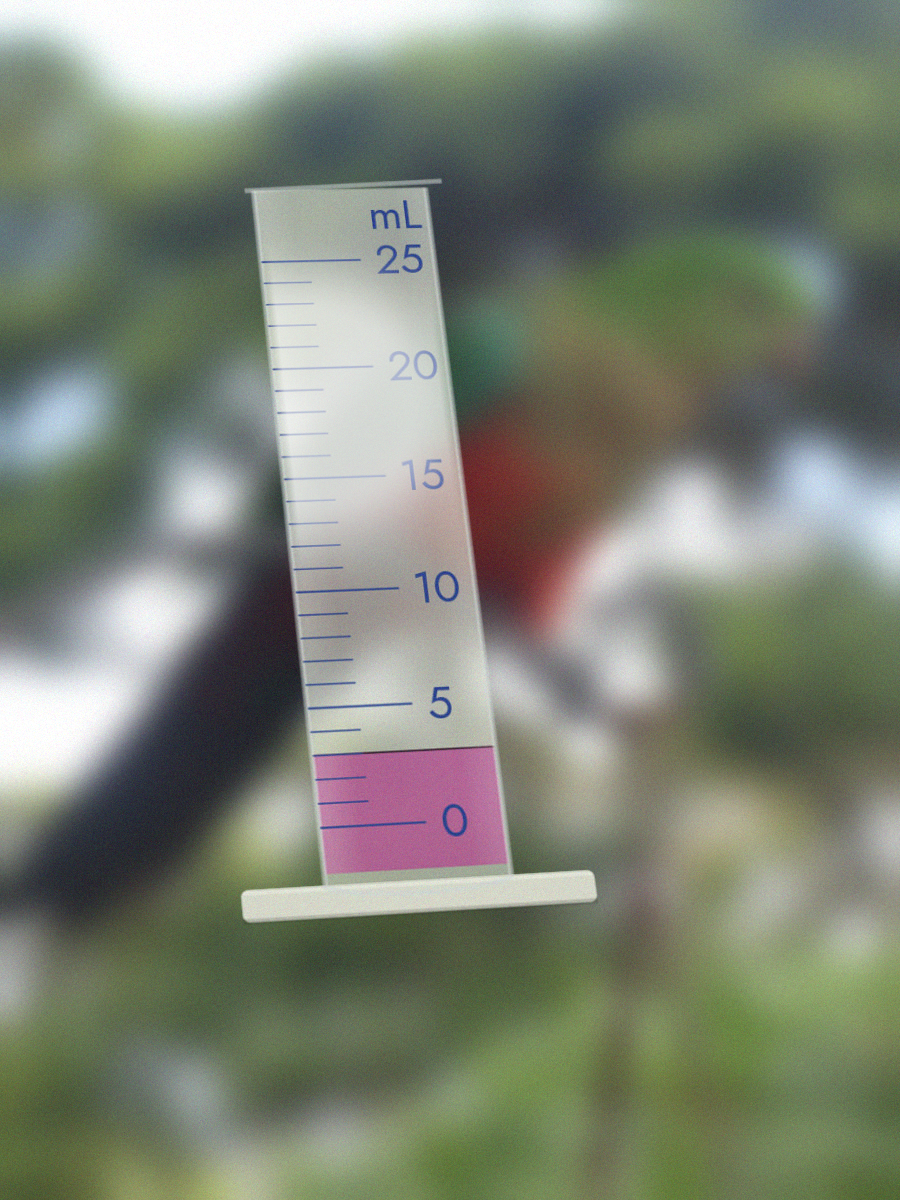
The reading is 3,mL
